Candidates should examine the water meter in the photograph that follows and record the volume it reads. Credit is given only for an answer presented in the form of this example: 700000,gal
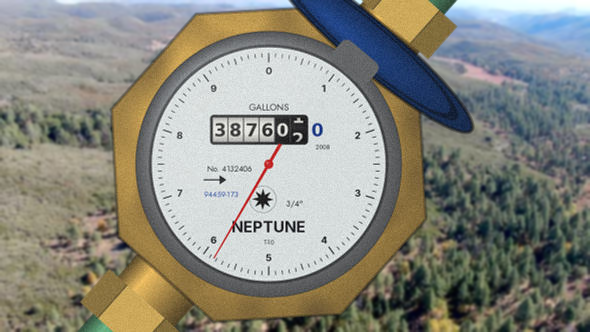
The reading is 3876015.8,gal
